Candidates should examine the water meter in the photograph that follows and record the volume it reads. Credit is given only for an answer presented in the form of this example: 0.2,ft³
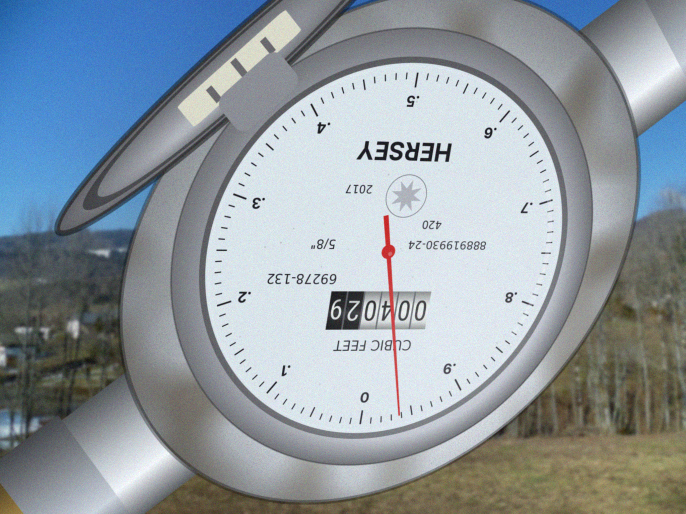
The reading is 4028.96,ft³
